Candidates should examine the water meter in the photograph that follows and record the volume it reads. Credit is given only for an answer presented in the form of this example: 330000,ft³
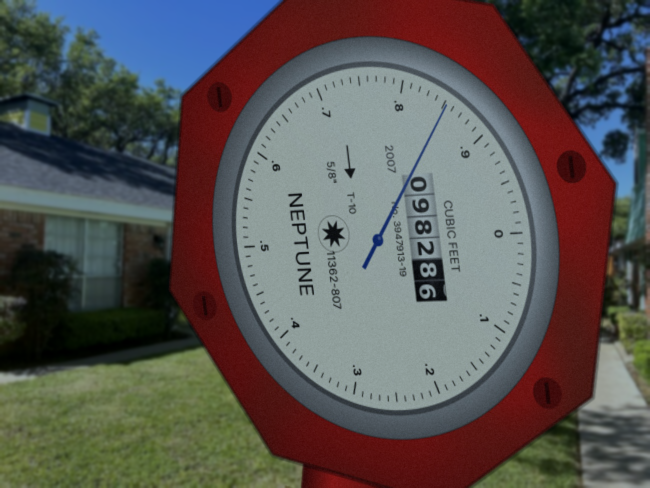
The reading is 98285.85,ft³
